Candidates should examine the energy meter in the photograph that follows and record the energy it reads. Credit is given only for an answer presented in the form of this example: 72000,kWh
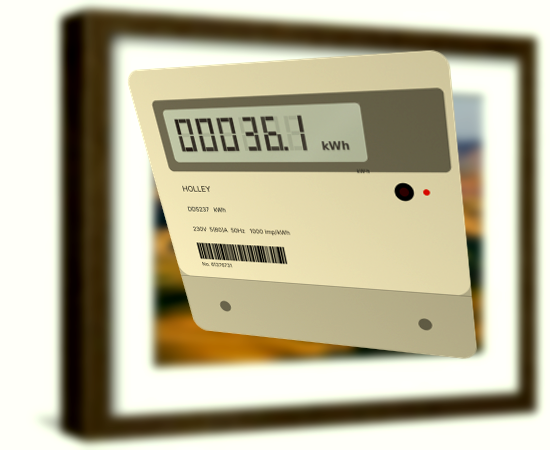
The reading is 36.1,kWh
